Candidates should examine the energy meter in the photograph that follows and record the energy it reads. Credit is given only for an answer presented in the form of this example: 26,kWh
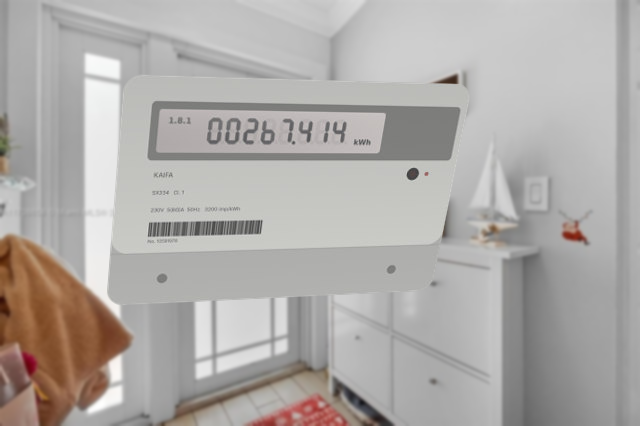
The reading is 267.414,kWh
